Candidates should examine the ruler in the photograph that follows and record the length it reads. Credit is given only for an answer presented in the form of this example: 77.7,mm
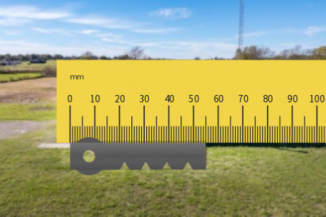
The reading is 55,mm
